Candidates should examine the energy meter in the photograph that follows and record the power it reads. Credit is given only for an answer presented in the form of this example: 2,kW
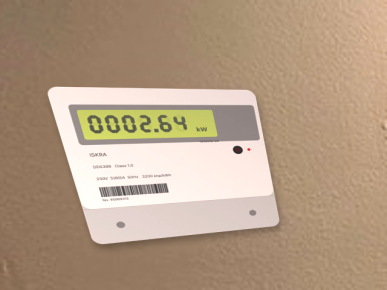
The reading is 2.64,kW
